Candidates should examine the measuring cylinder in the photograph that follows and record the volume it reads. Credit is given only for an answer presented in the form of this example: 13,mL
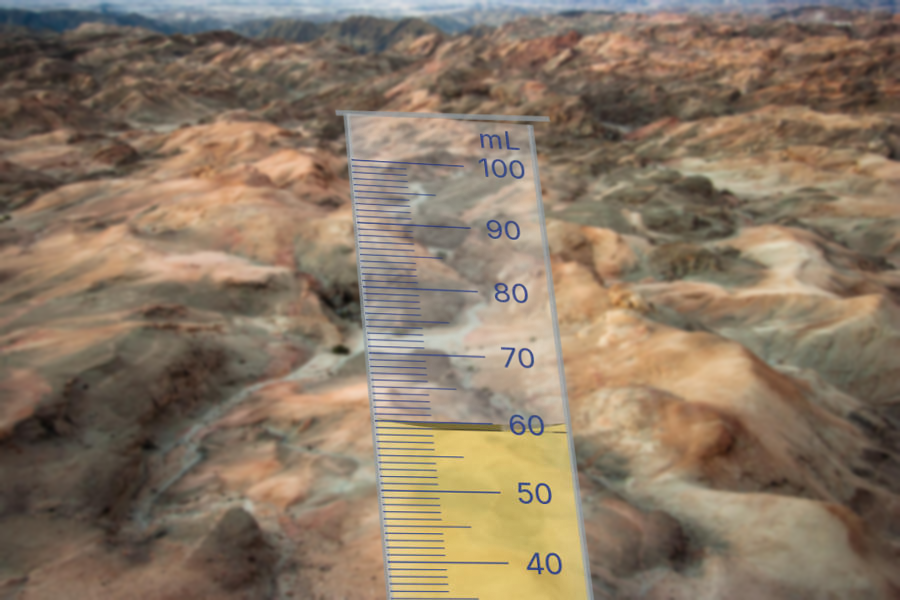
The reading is 59,mL
